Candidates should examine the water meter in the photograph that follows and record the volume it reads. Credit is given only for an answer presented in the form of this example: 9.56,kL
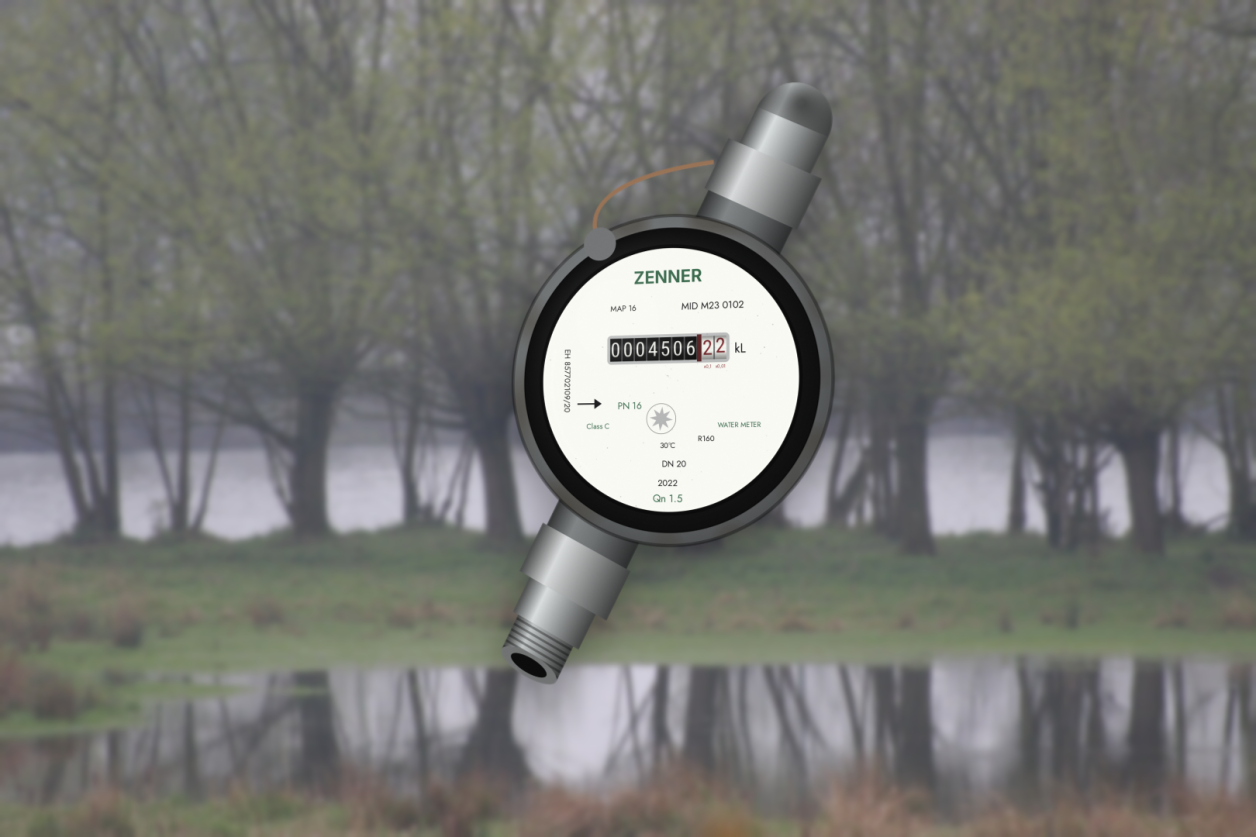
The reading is 4506.22,kL
